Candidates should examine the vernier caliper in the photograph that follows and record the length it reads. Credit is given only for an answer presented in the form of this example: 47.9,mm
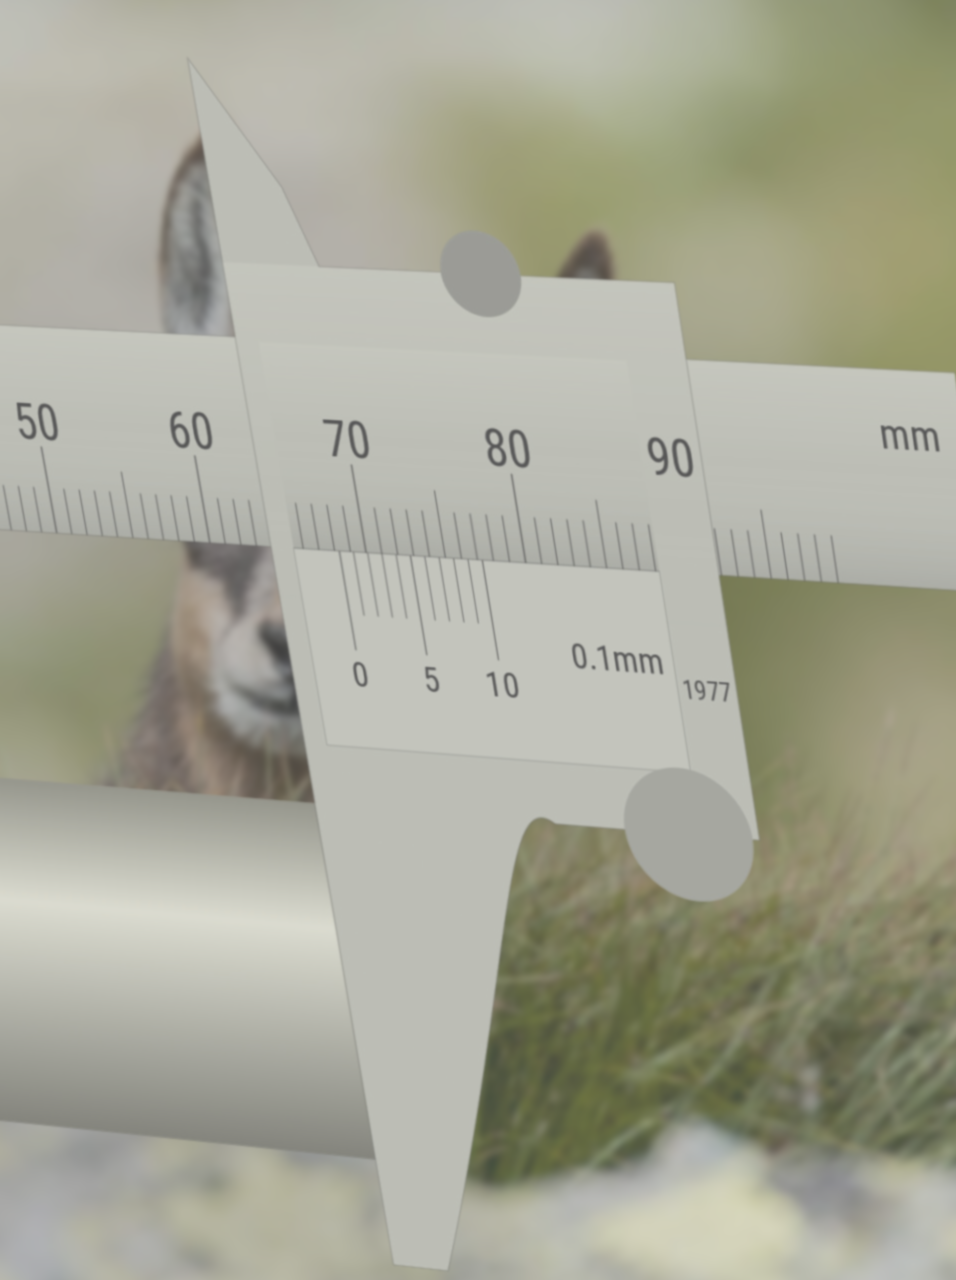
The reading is 68.3,mm
